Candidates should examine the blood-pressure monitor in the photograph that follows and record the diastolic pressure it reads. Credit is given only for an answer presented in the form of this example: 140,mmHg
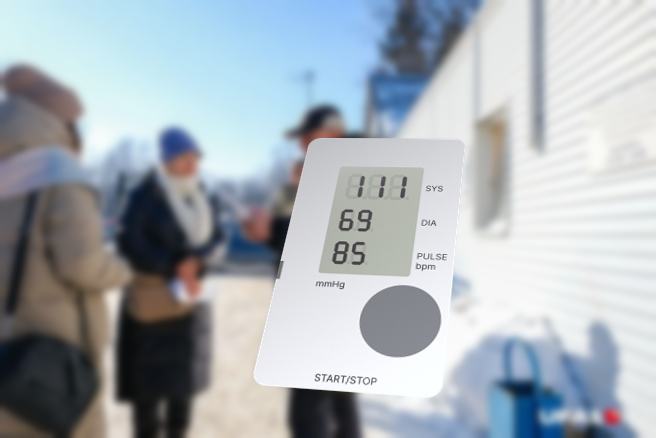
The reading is 69,mmHg
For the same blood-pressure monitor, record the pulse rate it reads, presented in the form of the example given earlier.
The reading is 85,bpm
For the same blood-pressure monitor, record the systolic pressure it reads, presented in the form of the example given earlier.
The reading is 111,mmHg
